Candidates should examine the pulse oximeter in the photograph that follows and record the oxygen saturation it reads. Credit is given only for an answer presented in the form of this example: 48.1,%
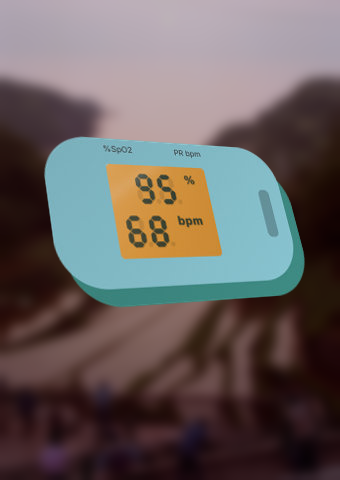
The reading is 95,%
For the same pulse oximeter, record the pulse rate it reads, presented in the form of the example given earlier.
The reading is 68,bpm
